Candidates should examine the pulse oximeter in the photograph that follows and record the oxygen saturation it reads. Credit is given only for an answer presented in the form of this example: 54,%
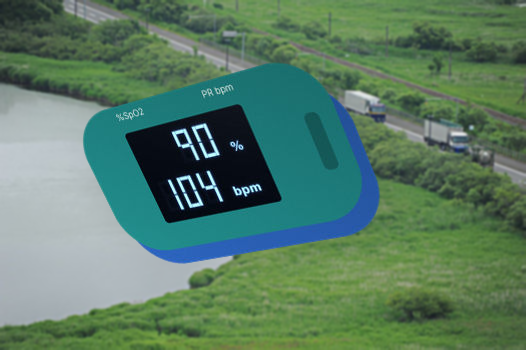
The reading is 90,%
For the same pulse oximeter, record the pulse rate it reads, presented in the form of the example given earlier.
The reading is 104,bpm
